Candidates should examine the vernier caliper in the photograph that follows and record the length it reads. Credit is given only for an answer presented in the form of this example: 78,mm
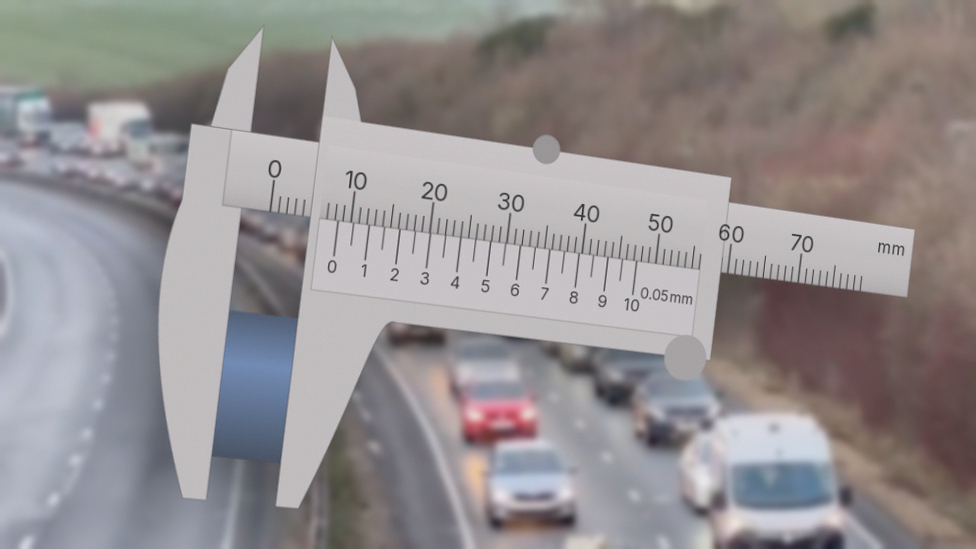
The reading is 8.4,mm
